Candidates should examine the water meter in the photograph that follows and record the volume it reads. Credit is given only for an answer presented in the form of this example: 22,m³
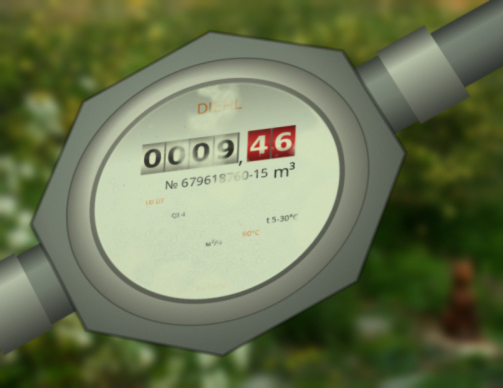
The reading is 9.46,m³
